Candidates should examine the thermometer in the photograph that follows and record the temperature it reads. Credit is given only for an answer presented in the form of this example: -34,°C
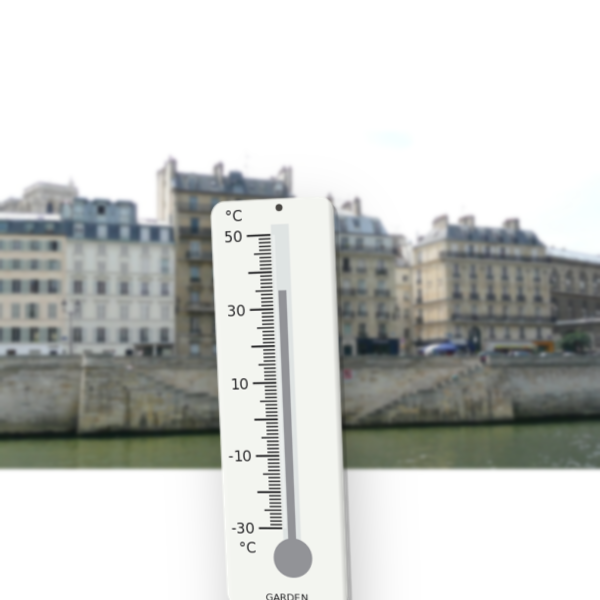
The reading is 35,°C
